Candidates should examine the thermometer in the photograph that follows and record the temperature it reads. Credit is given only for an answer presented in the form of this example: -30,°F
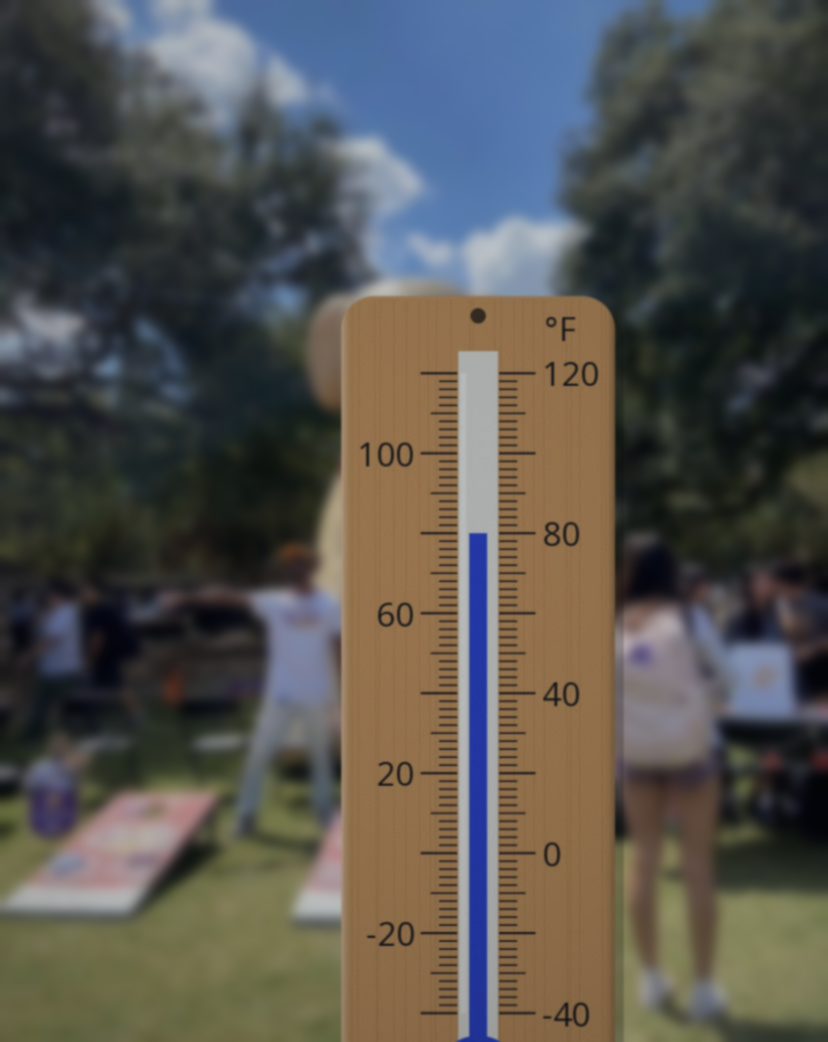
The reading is 80,°F
